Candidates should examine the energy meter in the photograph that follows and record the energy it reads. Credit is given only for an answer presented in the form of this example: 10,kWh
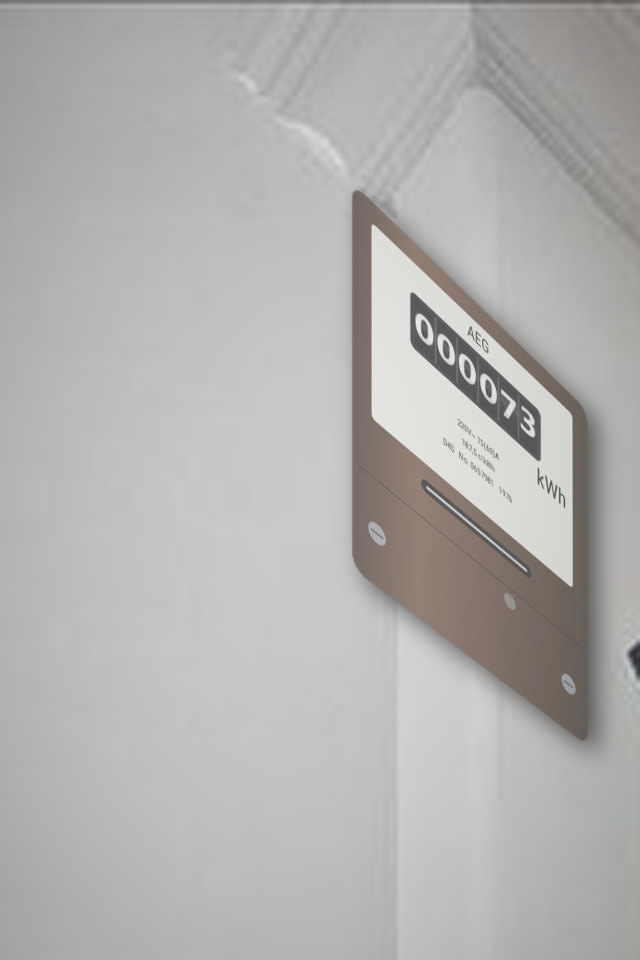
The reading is 73,kWh
